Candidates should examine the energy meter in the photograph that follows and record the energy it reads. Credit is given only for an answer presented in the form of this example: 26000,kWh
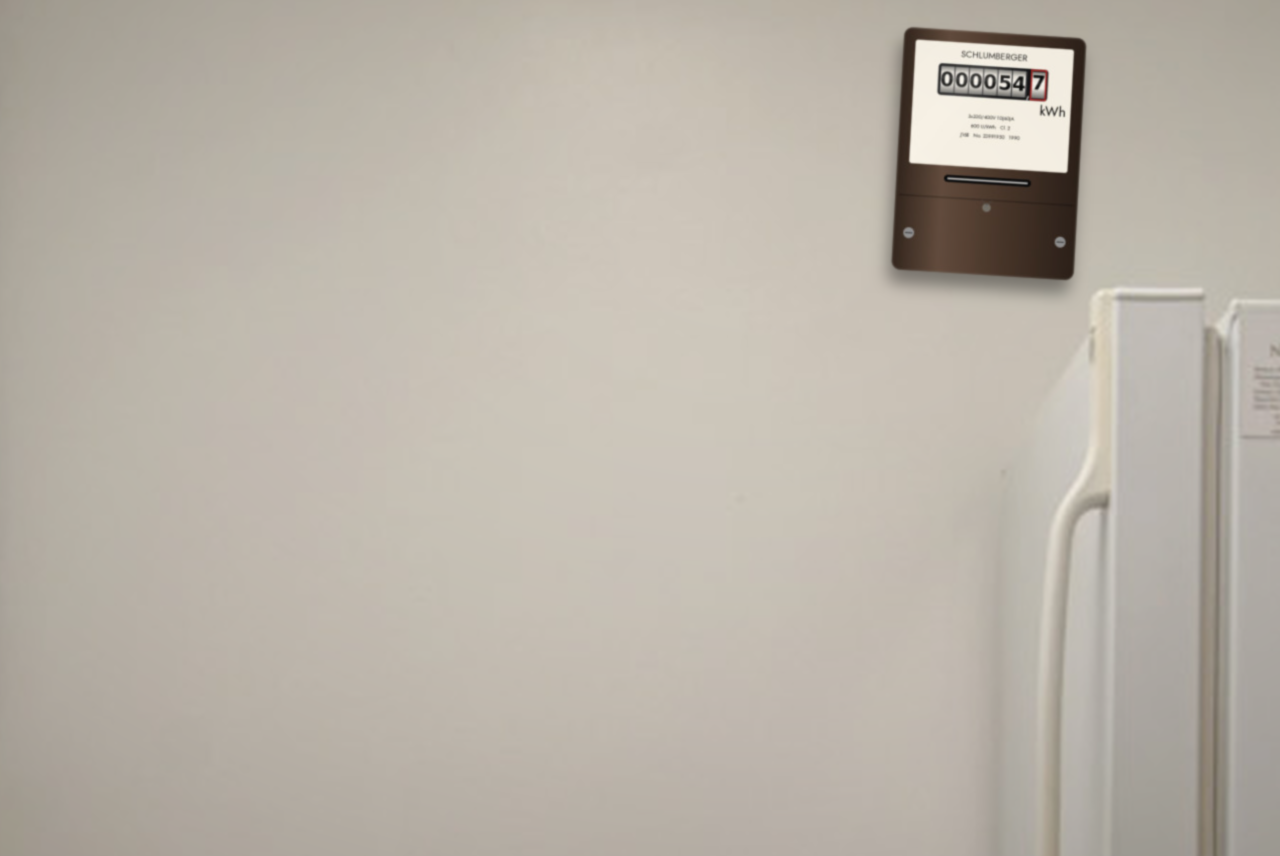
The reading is 54.7,kWh
